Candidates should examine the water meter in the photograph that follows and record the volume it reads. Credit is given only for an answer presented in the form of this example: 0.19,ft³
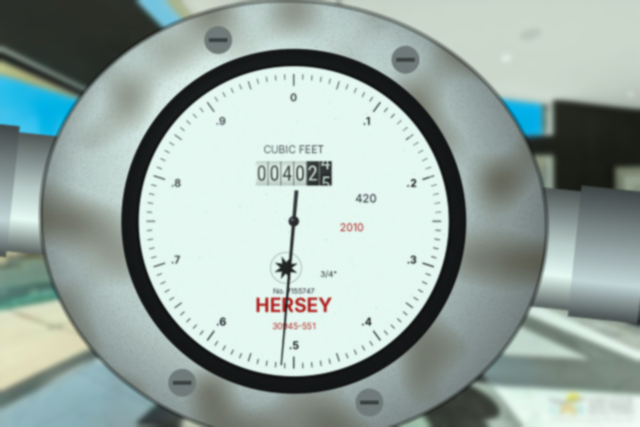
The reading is 4024.51,ft³
